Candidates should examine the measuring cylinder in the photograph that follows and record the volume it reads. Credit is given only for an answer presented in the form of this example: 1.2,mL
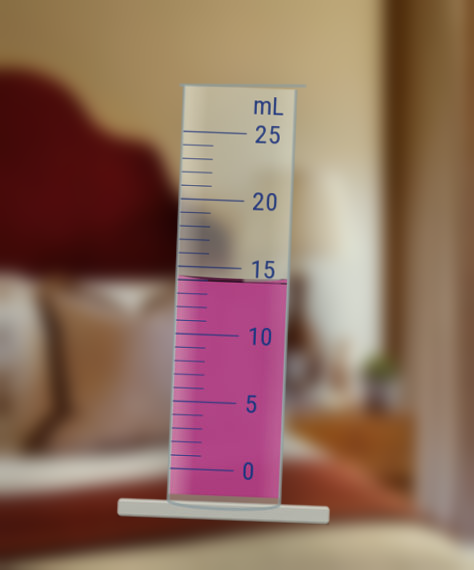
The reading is 14,mL
